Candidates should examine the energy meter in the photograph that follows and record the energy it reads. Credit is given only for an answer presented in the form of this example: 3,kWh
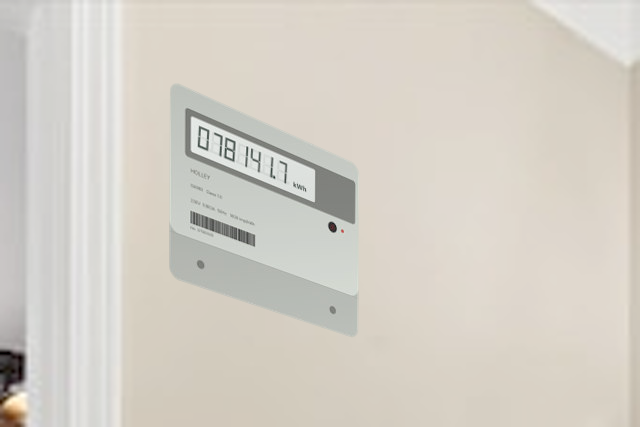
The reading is 78141.7,kWh
